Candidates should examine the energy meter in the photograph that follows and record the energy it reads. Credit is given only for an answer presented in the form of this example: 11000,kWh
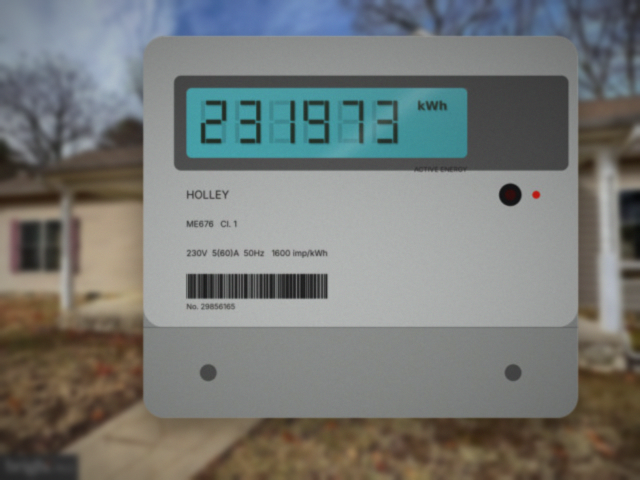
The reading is 231973,kWh
